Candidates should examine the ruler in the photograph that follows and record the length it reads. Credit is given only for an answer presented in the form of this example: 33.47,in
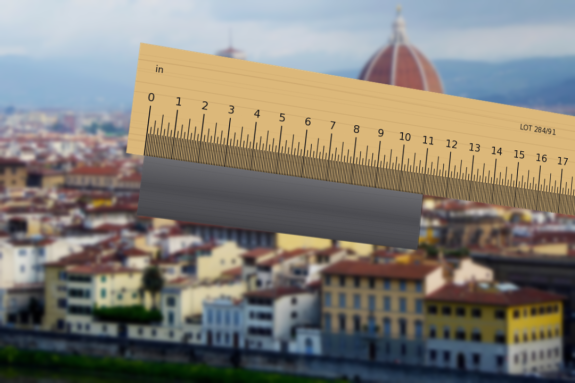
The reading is 11,in
